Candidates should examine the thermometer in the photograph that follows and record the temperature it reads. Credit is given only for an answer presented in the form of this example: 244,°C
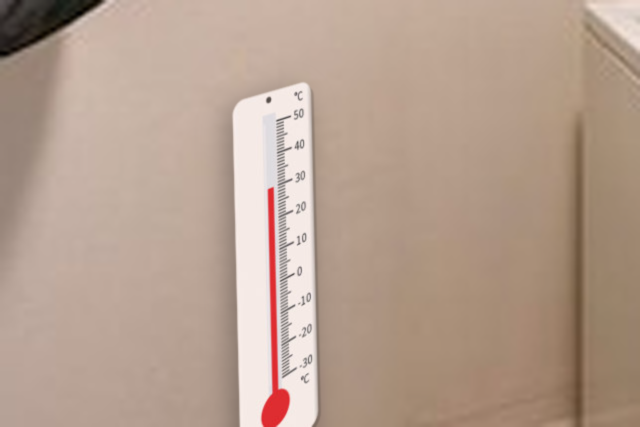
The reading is 30,°C
